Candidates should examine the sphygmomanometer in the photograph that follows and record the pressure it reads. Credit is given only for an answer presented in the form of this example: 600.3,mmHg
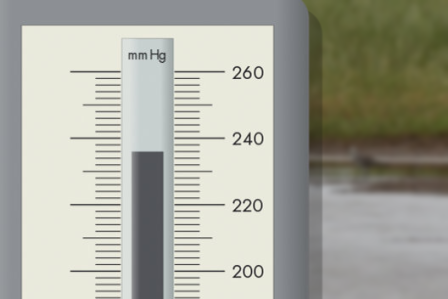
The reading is 236,mmHg
